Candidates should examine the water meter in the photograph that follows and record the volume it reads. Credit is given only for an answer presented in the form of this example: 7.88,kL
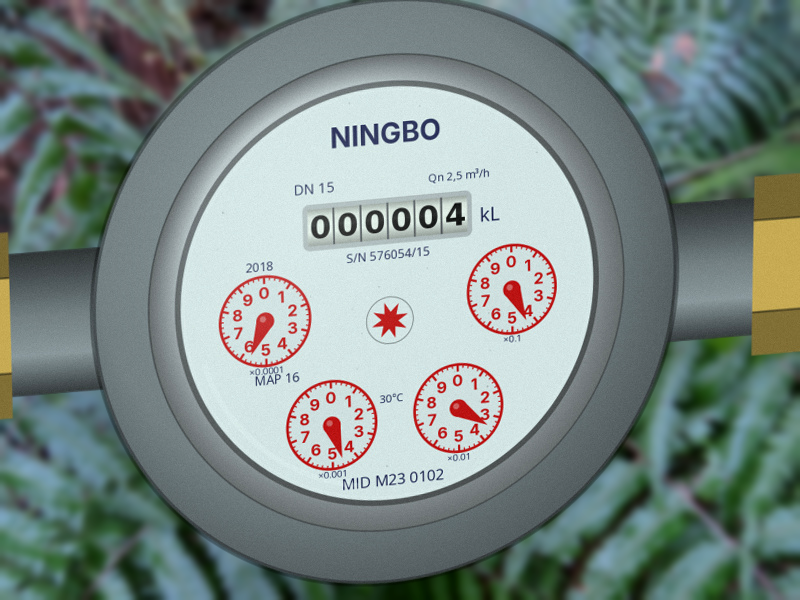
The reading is 4.4345,kL
